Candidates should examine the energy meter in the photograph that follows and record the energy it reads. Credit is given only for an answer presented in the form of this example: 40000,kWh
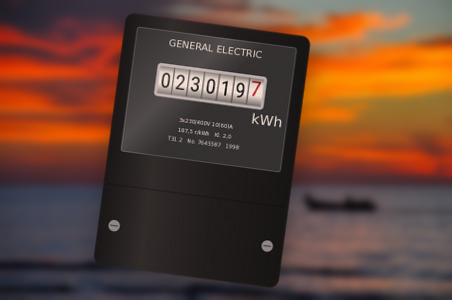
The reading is 23019.7,kWh
